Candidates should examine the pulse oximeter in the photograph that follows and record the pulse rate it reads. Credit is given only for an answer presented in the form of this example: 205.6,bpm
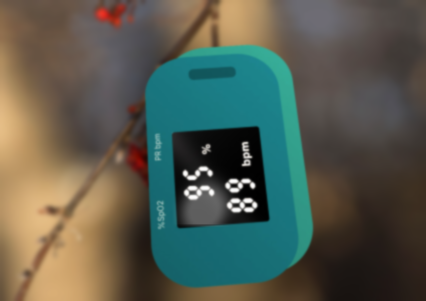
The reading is 89,bpm
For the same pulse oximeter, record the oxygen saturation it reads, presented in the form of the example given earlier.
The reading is 95,%
